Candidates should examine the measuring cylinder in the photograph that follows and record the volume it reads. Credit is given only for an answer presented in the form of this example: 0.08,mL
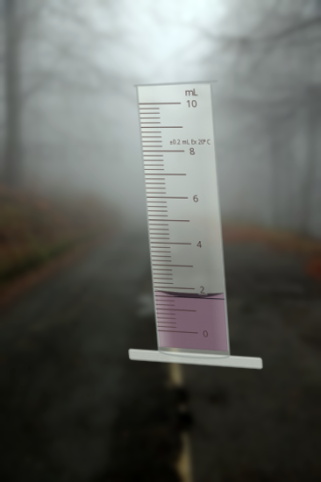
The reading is 1.6,mL
